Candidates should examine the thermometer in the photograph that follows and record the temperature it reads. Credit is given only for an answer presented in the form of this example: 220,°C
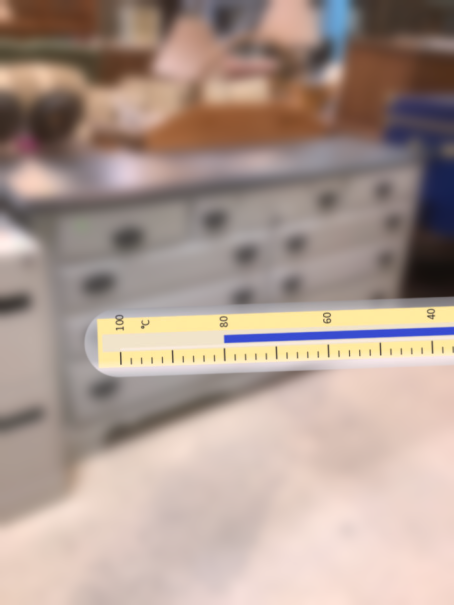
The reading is 80,°C
